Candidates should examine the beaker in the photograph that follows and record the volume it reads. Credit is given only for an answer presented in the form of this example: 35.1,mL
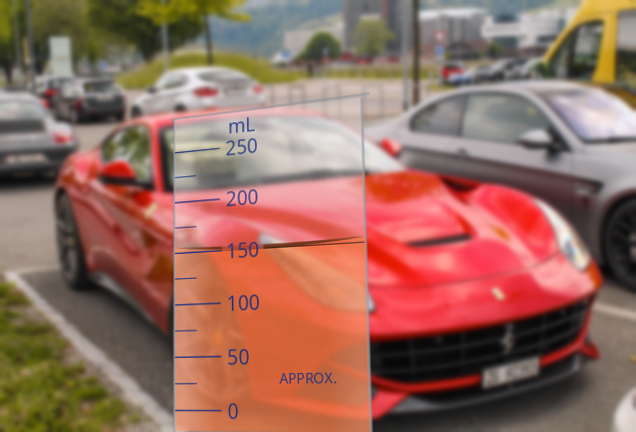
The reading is 150,mL
